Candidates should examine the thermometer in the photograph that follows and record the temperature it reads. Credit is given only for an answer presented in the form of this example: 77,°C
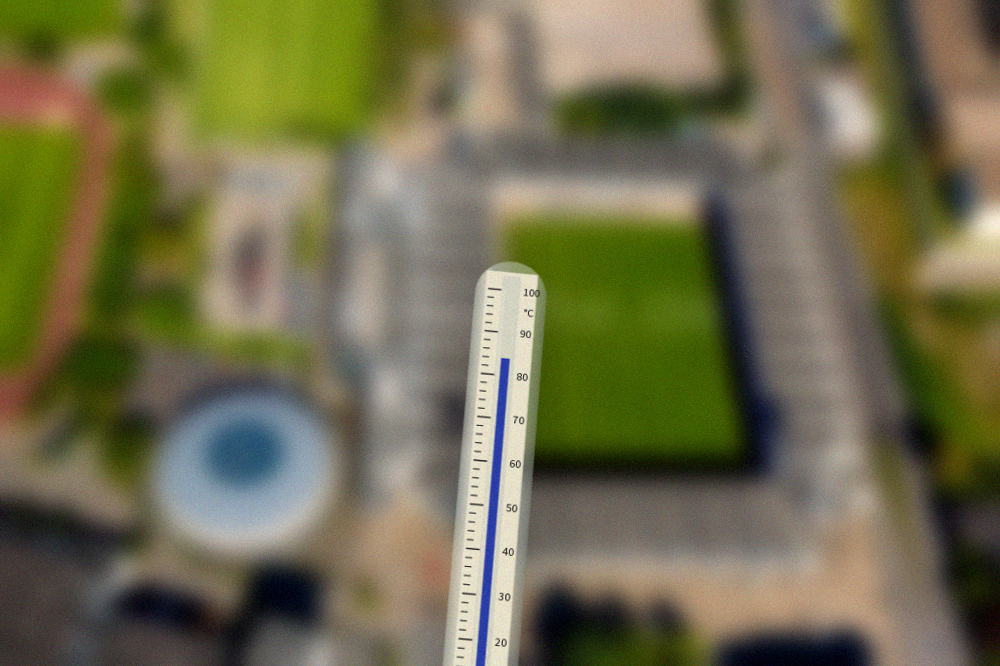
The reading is 84,°C
